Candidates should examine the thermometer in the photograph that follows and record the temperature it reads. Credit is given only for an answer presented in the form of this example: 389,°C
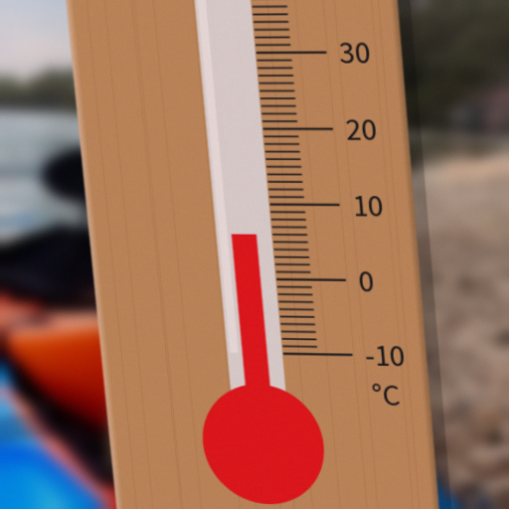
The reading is 6,°C
